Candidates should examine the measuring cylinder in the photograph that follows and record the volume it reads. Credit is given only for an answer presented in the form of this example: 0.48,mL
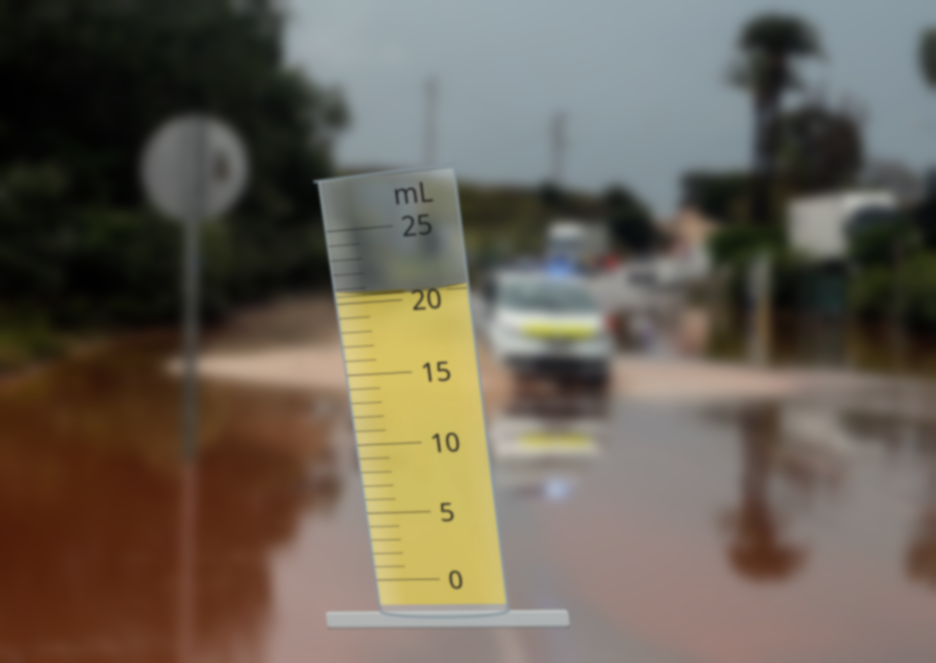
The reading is 20.5,mL
